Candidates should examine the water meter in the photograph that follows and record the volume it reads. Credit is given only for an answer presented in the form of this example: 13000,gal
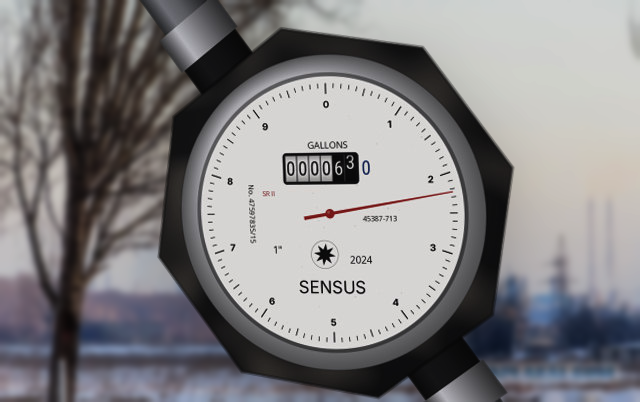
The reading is 632.2,gal
